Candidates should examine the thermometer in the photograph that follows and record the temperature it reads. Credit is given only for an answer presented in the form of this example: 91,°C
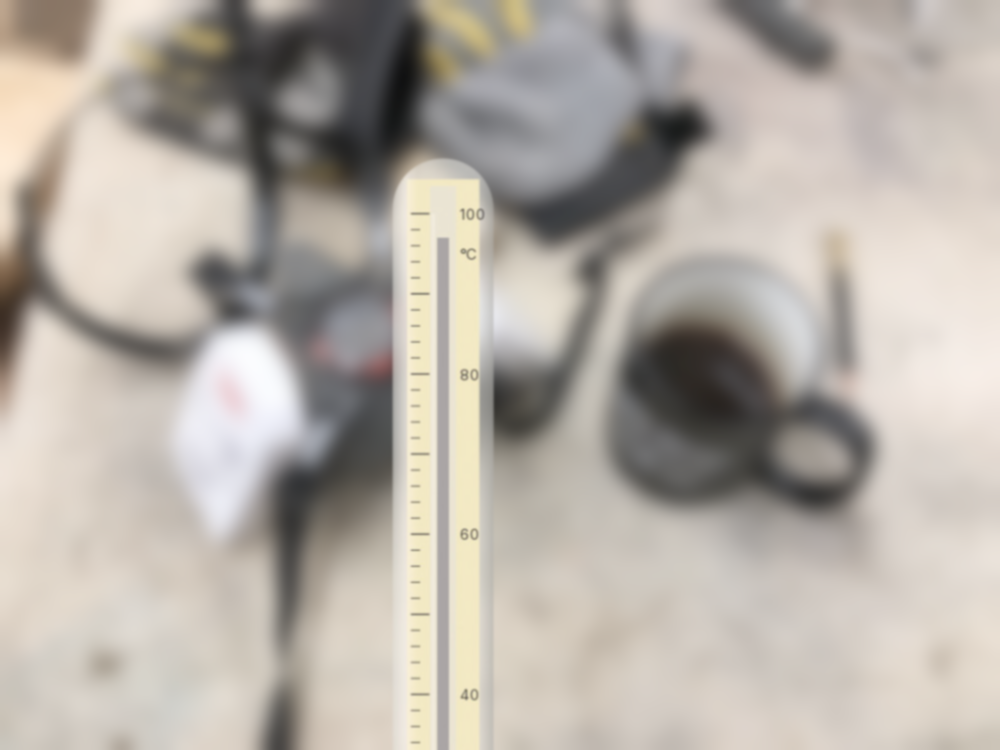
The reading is 97,°C
